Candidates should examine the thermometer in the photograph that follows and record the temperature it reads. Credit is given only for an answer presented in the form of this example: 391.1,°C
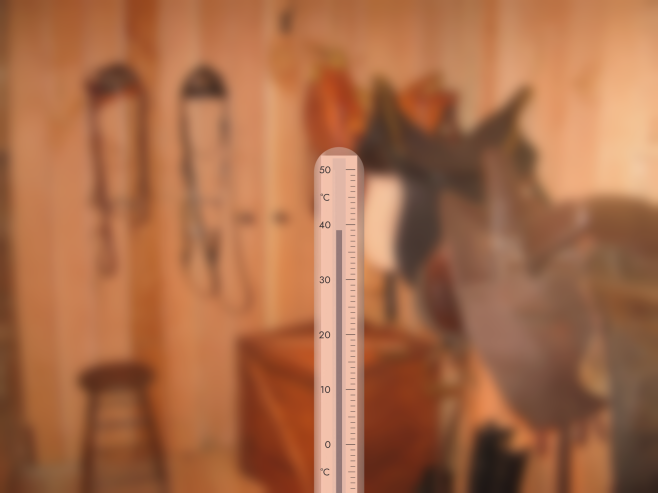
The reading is 39,°C
